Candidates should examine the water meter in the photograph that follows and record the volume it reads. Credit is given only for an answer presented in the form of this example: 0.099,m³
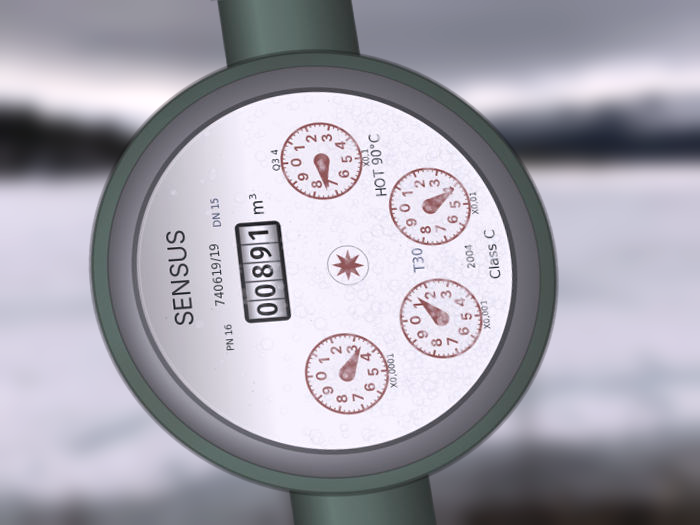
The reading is 891.7413,m³
